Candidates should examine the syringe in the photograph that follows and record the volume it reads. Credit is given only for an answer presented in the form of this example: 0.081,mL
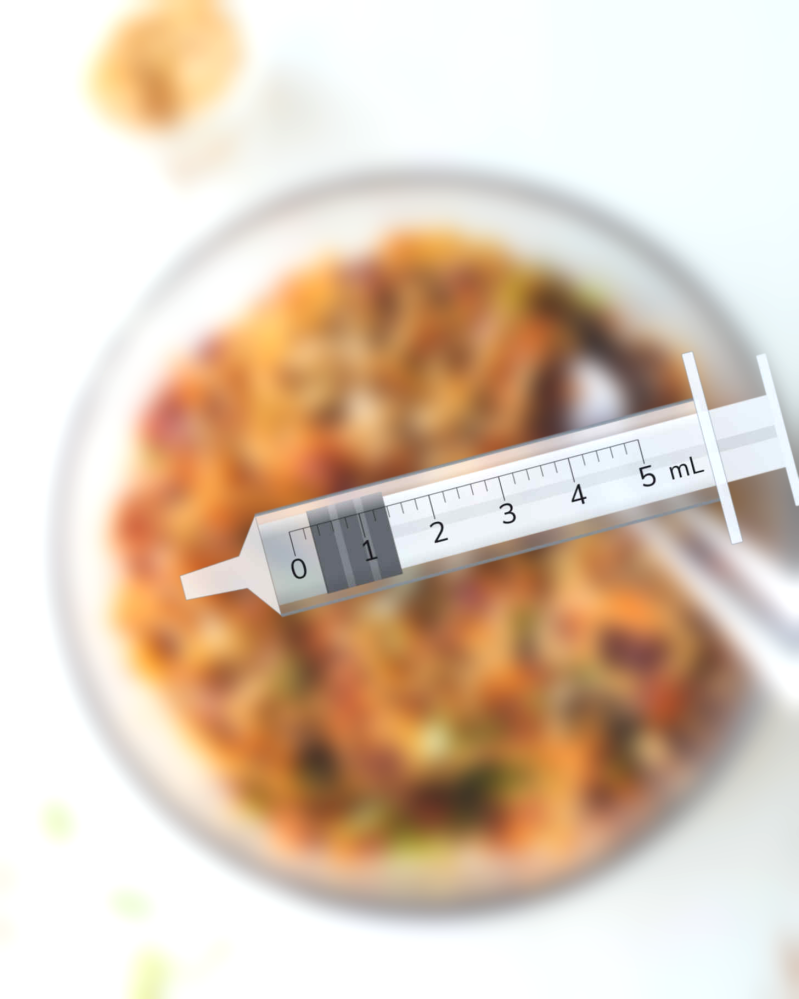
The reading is 0.3,mL
